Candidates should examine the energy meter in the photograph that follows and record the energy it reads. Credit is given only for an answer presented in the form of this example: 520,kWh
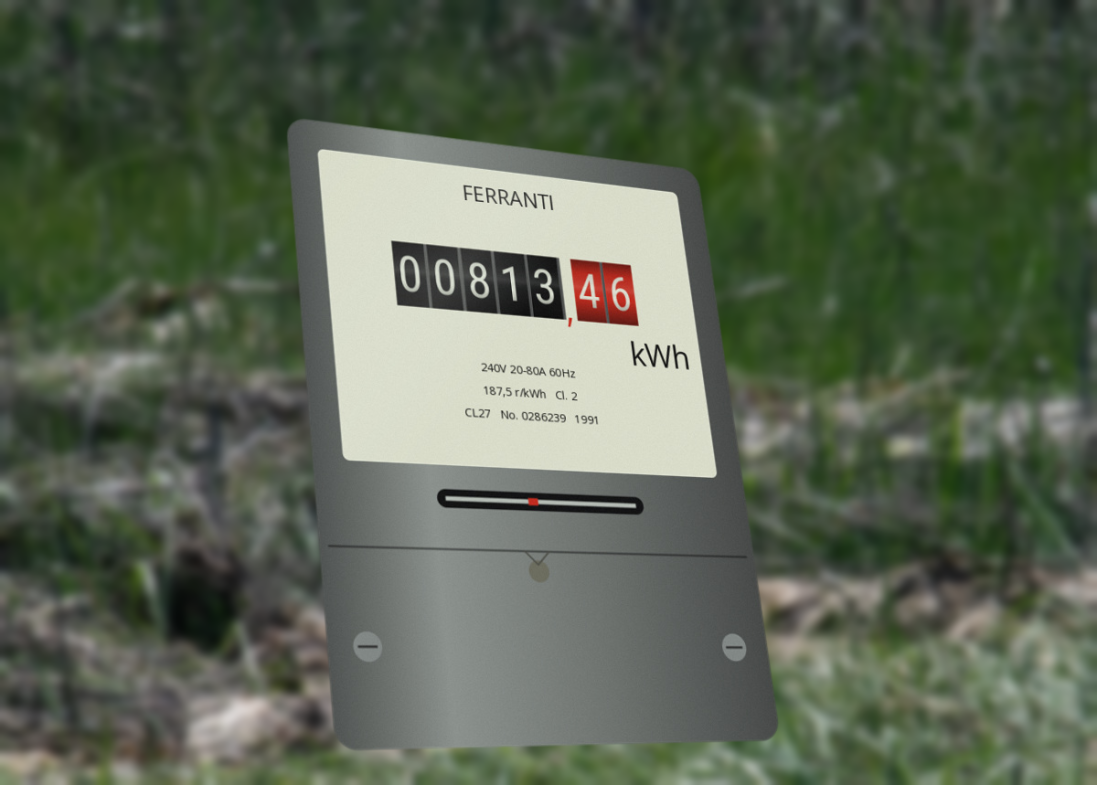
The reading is 813.46,kWh
